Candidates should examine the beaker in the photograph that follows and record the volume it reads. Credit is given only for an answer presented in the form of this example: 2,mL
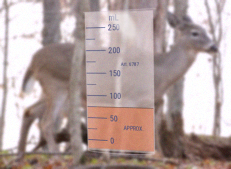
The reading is 75,mL
